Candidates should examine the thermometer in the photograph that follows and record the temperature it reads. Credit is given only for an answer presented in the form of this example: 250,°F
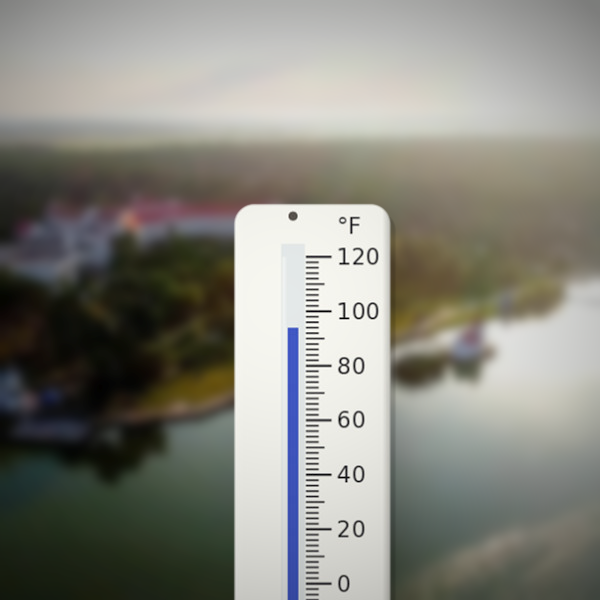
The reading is 94,°F
